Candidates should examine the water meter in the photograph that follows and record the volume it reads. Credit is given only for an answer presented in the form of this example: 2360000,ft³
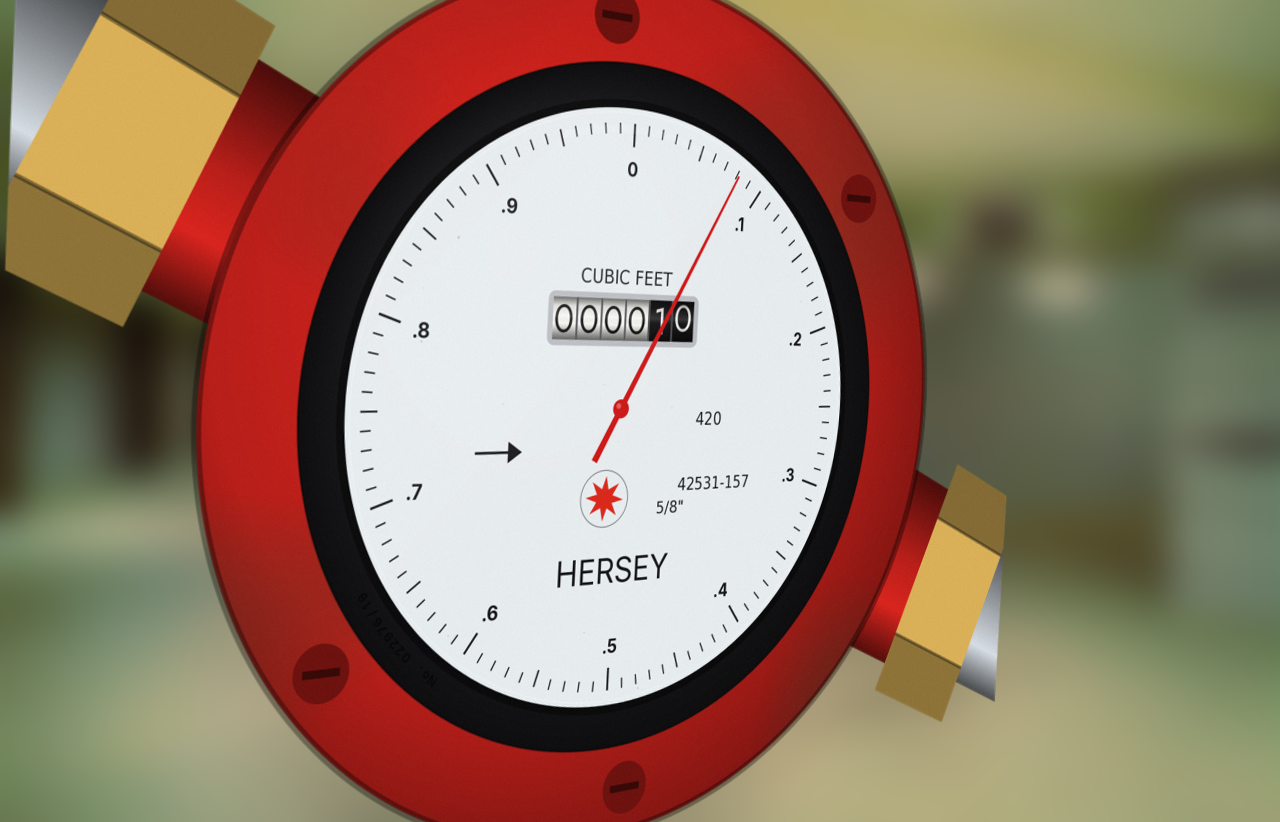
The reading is 10.08,ft³
